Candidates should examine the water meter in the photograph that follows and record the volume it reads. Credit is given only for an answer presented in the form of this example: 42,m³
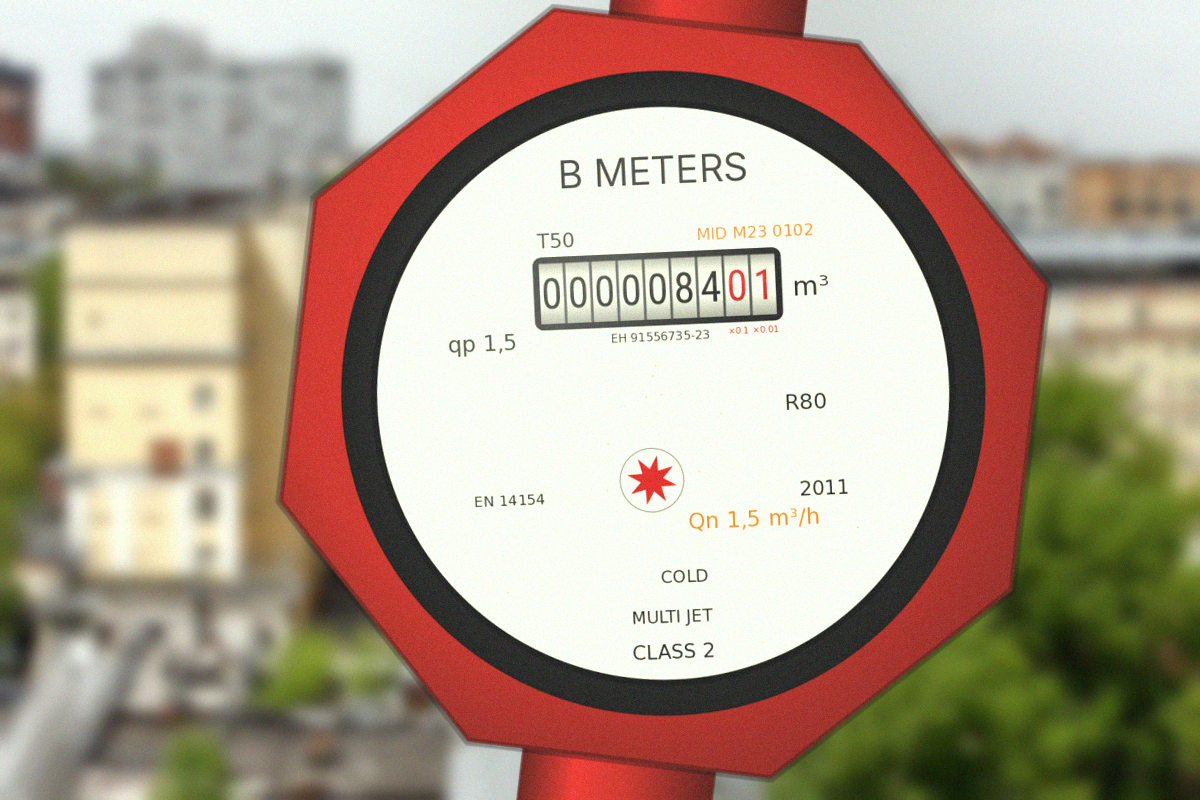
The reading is 84.01,m³
